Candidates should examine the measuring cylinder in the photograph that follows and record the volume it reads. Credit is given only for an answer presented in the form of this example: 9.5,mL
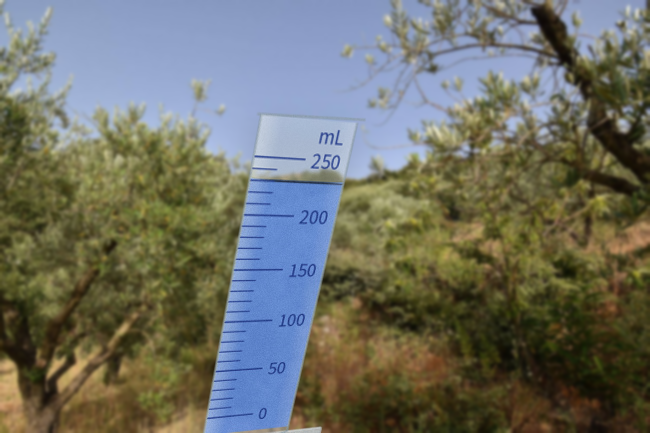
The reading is 230,mL
